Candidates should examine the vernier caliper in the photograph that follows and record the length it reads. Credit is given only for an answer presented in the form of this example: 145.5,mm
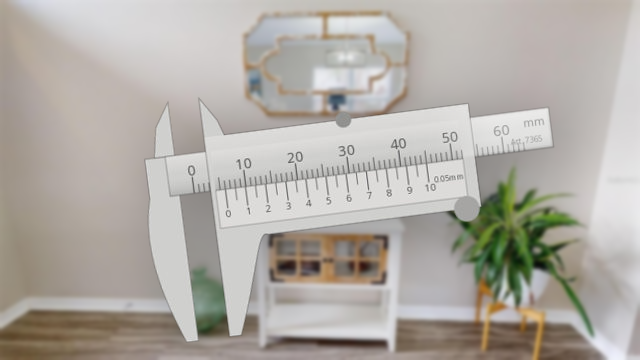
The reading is 6.0,mm
